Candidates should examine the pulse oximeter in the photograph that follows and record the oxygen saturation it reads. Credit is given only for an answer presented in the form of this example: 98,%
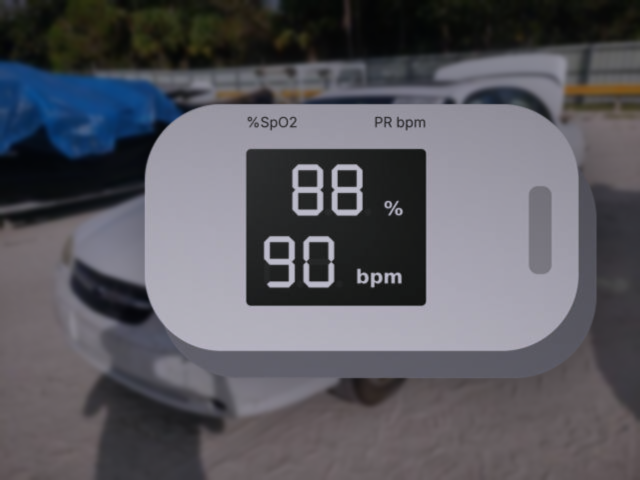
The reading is 88,%
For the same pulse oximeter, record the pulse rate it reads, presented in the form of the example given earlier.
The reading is 90,bpm
